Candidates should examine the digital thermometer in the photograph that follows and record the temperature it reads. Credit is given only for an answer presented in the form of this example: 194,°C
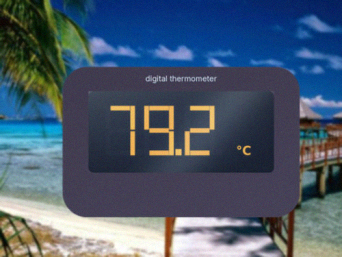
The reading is 79.2,°C
